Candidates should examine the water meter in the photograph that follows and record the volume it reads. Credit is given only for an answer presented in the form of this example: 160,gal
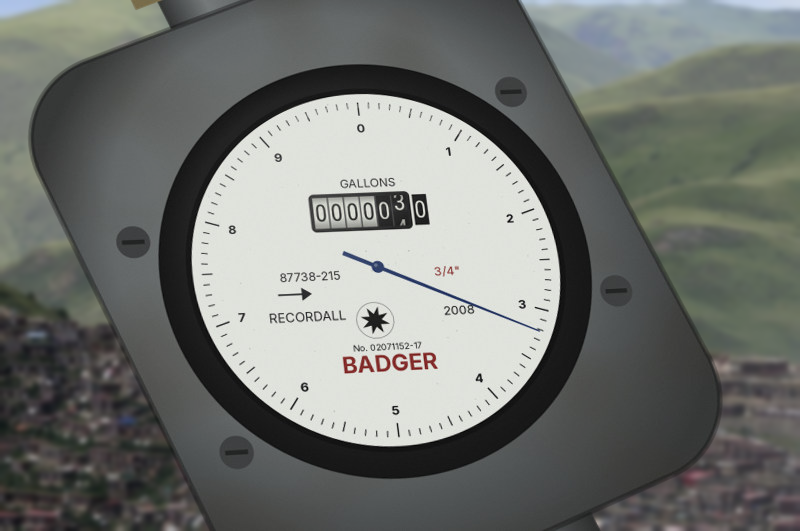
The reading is 33.2,gal
